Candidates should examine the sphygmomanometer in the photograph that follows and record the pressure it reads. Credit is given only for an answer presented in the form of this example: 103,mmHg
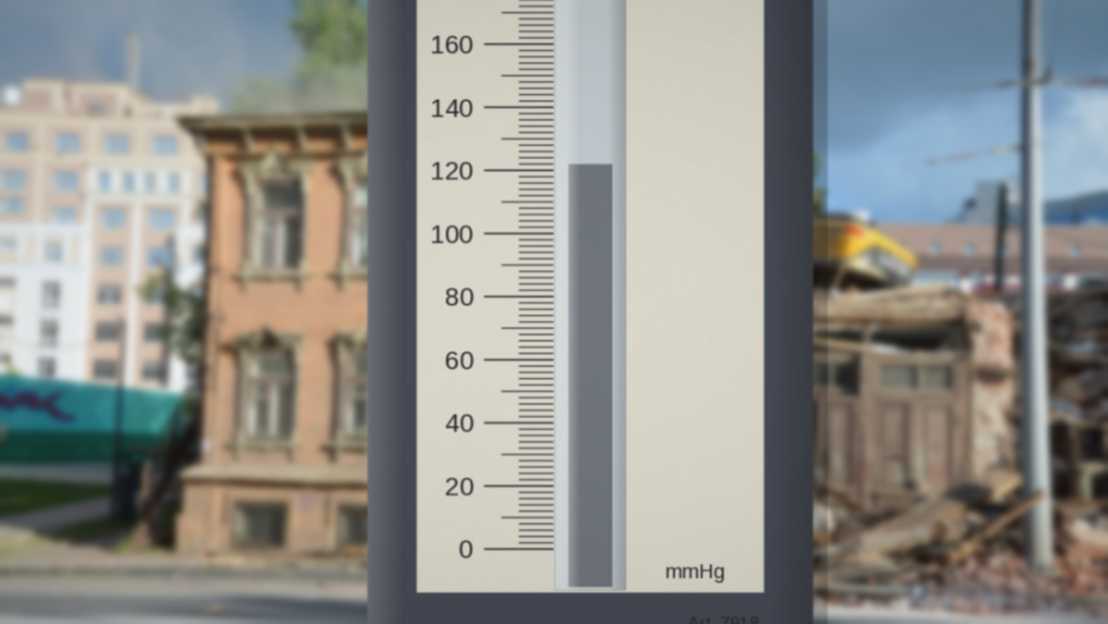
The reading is 122,mmHg
